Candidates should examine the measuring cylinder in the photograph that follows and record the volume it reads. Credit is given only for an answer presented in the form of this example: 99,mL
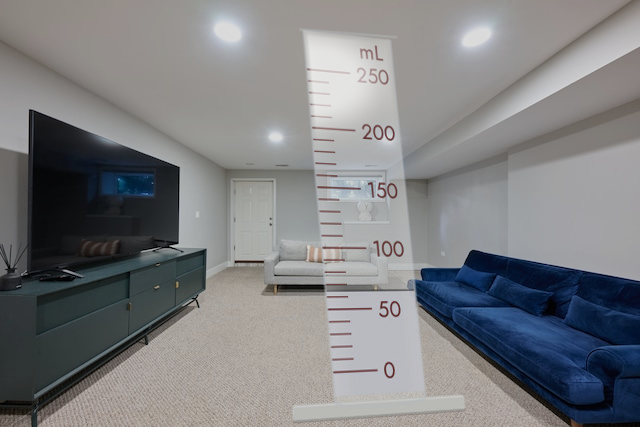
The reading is 65,mL
